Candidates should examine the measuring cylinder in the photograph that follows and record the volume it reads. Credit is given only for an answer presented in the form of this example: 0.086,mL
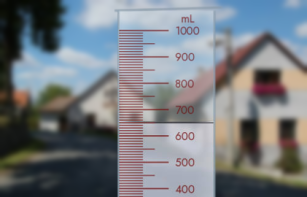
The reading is 650,mL
